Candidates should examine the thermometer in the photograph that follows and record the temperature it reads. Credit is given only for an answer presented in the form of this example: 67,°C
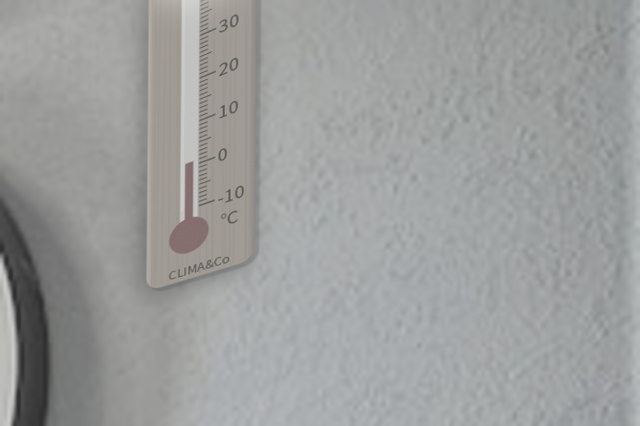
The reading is 1,°C
